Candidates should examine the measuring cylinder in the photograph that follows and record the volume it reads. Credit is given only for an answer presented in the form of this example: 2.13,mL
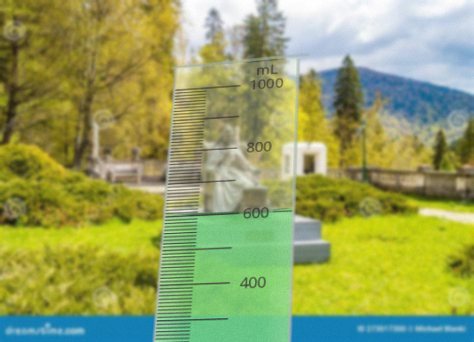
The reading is 600,mL
